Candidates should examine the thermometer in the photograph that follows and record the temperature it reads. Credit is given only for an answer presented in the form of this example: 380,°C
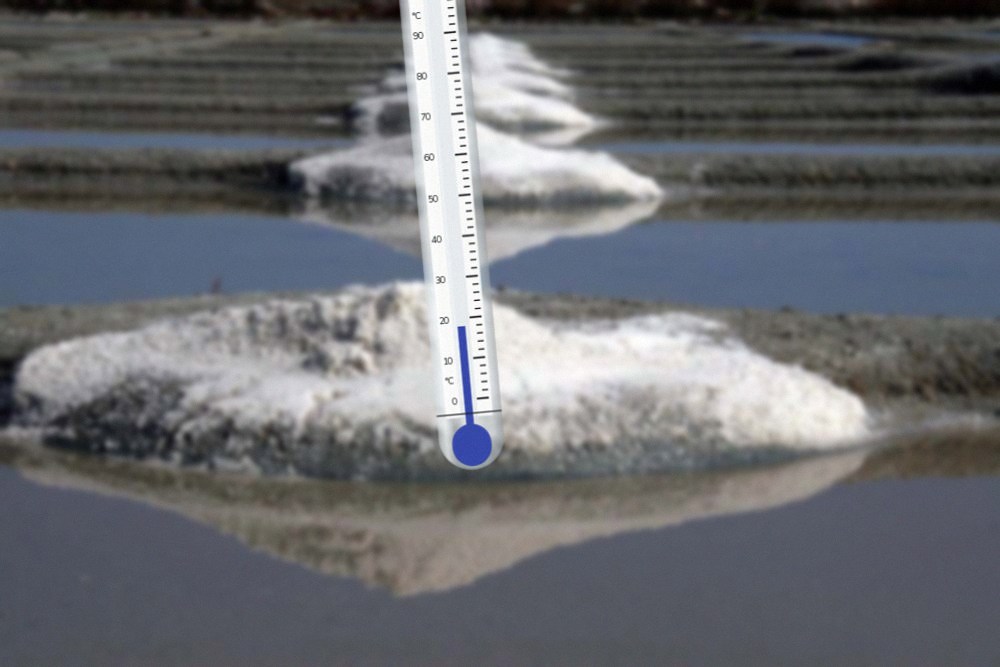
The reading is 18,°C
